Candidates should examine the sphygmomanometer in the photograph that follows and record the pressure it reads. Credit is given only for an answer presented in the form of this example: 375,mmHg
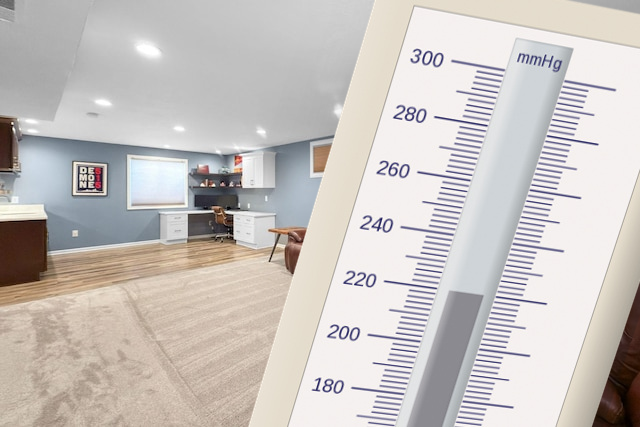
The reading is 220,mmHg
